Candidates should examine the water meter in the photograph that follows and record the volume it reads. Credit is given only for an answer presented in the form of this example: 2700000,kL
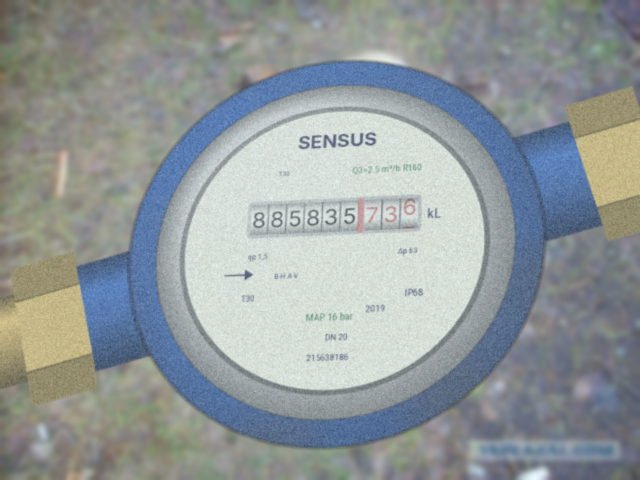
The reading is 885835.736,kL
